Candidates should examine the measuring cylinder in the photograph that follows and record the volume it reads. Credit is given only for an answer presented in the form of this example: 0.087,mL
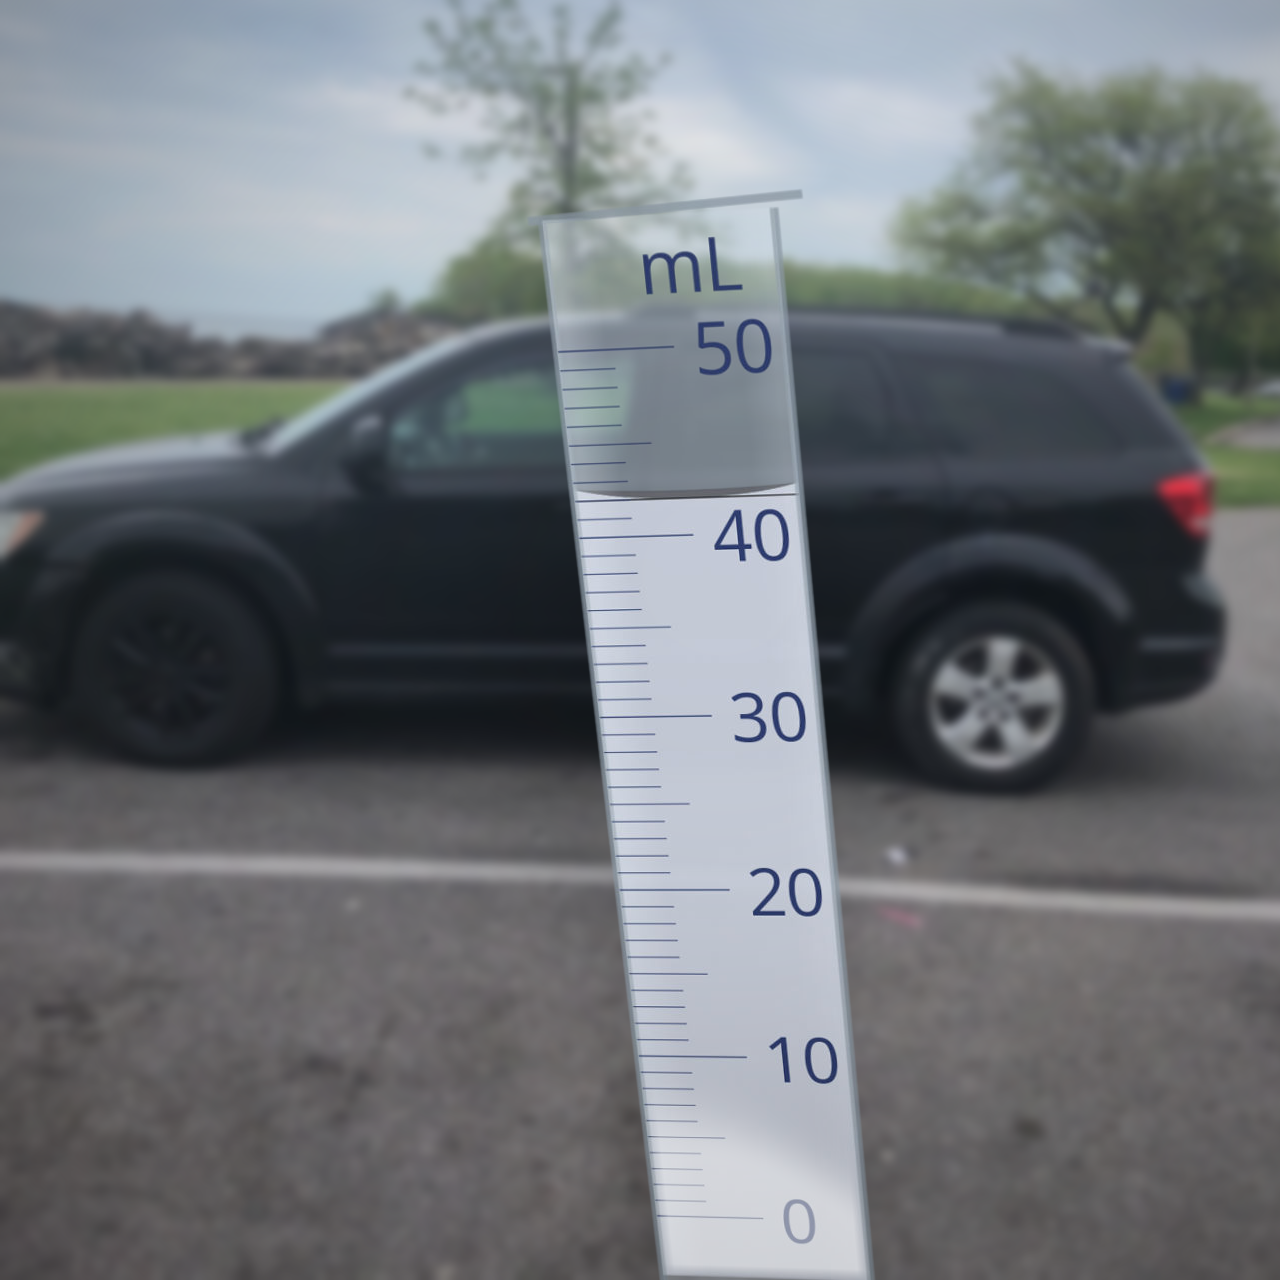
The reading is 42,mL
